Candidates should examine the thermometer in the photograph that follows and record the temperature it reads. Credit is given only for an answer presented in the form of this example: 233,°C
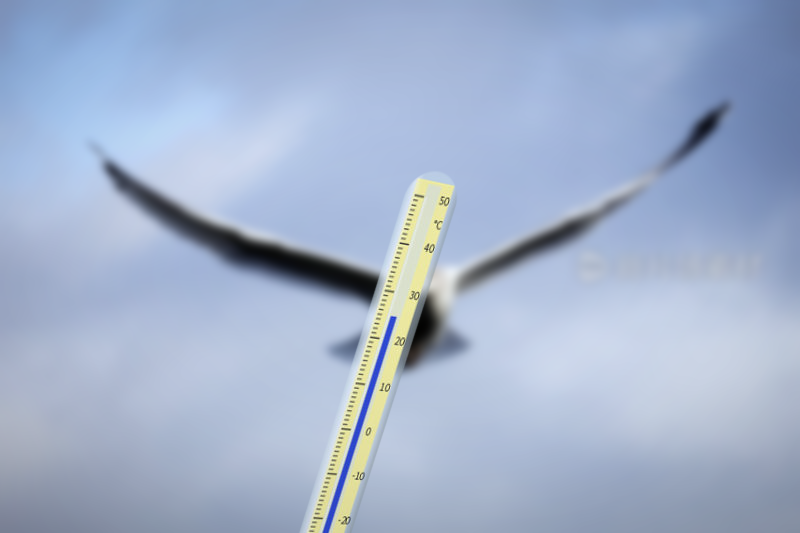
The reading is 25,°C
